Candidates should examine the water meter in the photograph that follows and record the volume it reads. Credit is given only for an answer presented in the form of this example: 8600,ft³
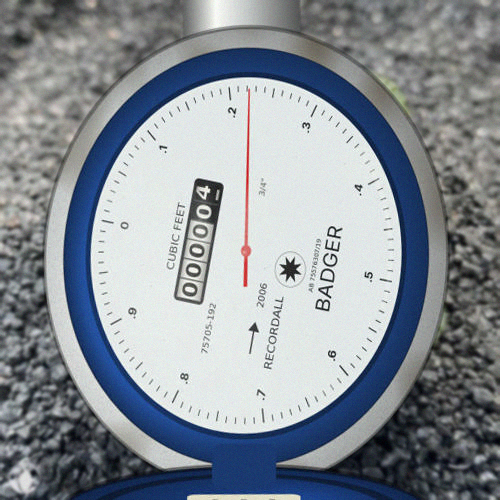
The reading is 4.22,ft³
